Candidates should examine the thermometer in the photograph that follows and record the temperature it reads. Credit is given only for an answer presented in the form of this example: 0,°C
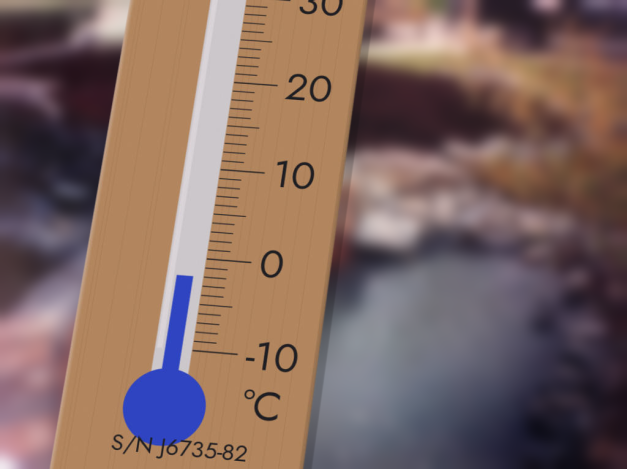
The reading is -2,°C
